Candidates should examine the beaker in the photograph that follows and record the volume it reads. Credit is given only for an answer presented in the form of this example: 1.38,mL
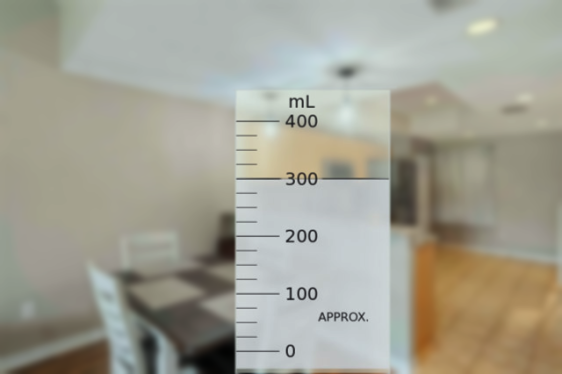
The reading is 300,mL
